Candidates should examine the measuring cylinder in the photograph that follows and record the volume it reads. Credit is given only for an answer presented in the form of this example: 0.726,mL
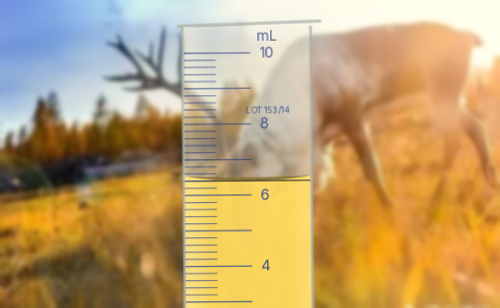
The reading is 6.4,mL
